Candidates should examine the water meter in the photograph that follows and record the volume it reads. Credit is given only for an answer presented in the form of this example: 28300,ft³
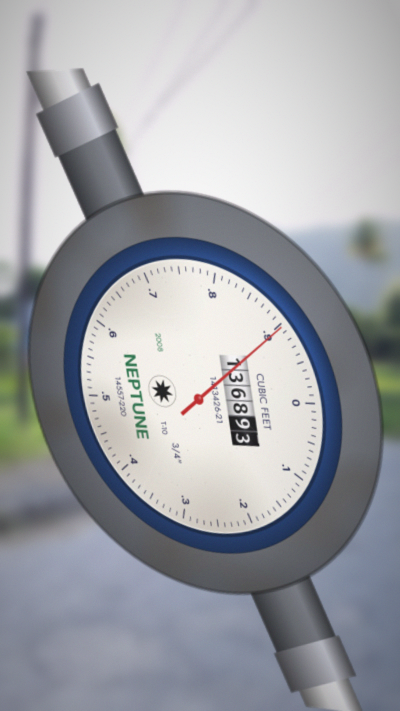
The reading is 136892.90,ft³
